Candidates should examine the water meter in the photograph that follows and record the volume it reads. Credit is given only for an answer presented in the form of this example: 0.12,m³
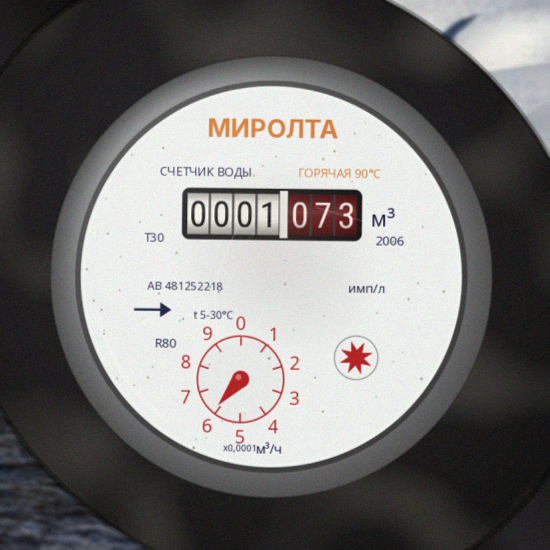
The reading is 1.0736,m³
